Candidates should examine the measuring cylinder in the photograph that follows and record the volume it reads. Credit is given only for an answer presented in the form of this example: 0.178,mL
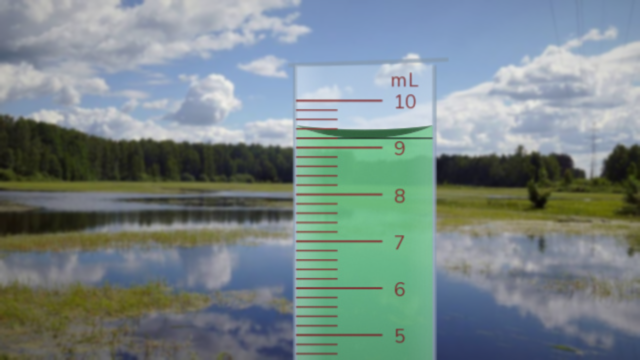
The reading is 9.2,mL
